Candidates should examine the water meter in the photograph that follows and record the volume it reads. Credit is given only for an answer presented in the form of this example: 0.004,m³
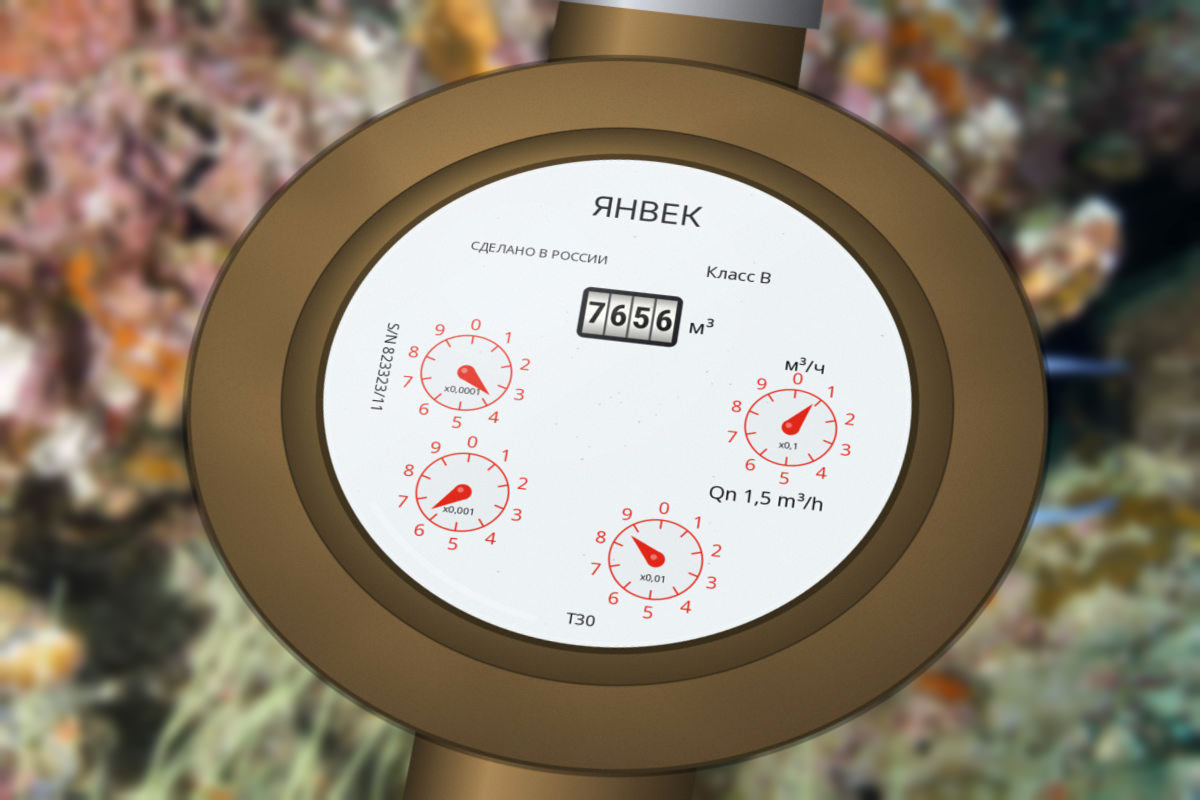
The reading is 7656.0863,m³
